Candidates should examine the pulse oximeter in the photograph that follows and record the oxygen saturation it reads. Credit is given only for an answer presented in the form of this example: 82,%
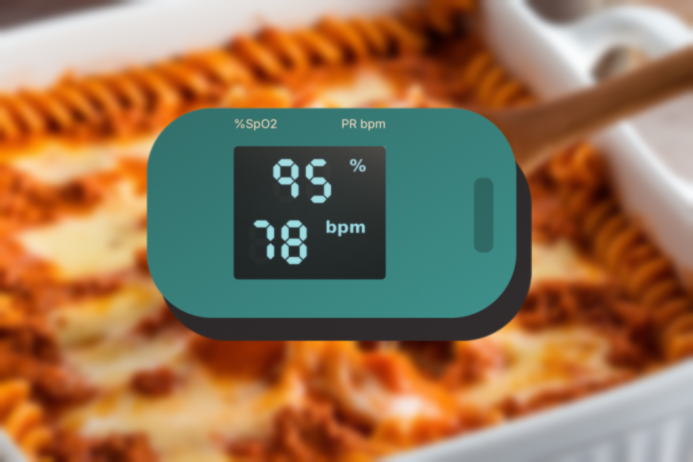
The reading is 95,%
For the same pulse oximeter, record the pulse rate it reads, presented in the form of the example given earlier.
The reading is 78,bpm
